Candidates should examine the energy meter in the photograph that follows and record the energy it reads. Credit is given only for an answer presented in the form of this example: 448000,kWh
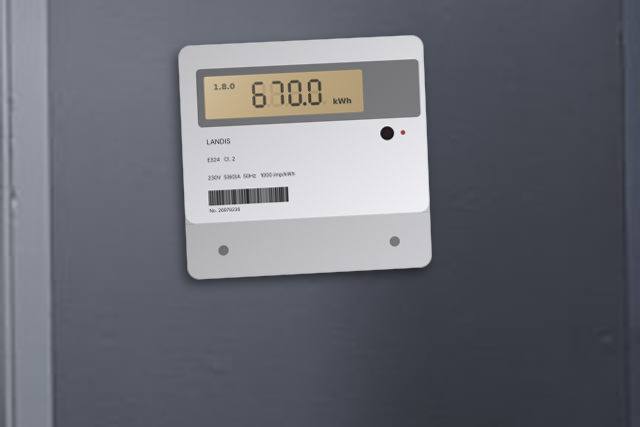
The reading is 670.0,kWh
